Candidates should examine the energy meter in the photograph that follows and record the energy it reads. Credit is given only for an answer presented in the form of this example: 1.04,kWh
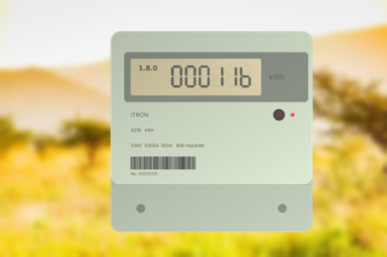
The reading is 116,kWh
